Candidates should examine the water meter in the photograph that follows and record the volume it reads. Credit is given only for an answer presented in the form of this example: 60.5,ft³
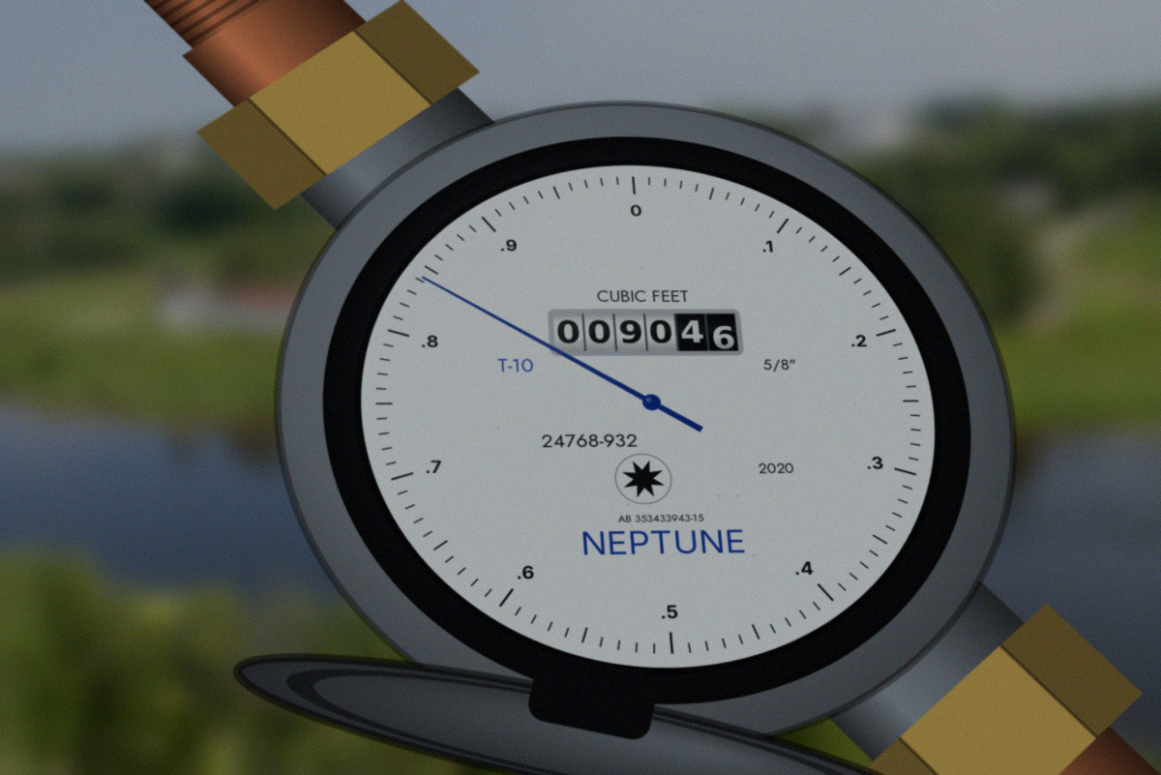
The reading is 9045.84,ft³
